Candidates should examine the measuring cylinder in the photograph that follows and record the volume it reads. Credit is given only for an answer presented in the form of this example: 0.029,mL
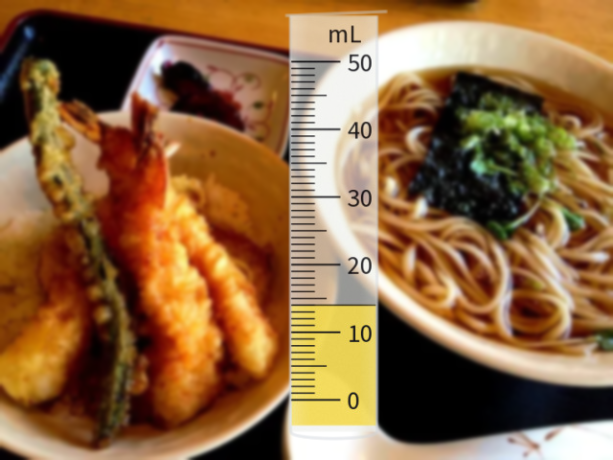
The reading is 14,mL
